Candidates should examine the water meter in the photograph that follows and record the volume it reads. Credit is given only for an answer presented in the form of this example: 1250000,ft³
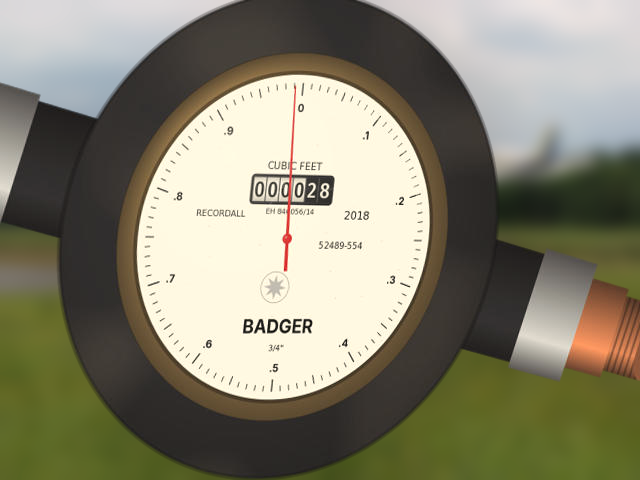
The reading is 27.99,ft³
